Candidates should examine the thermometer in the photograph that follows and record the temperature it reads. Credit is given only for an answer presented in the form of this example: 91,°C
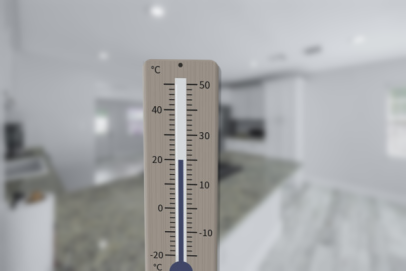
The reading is 20,°C
